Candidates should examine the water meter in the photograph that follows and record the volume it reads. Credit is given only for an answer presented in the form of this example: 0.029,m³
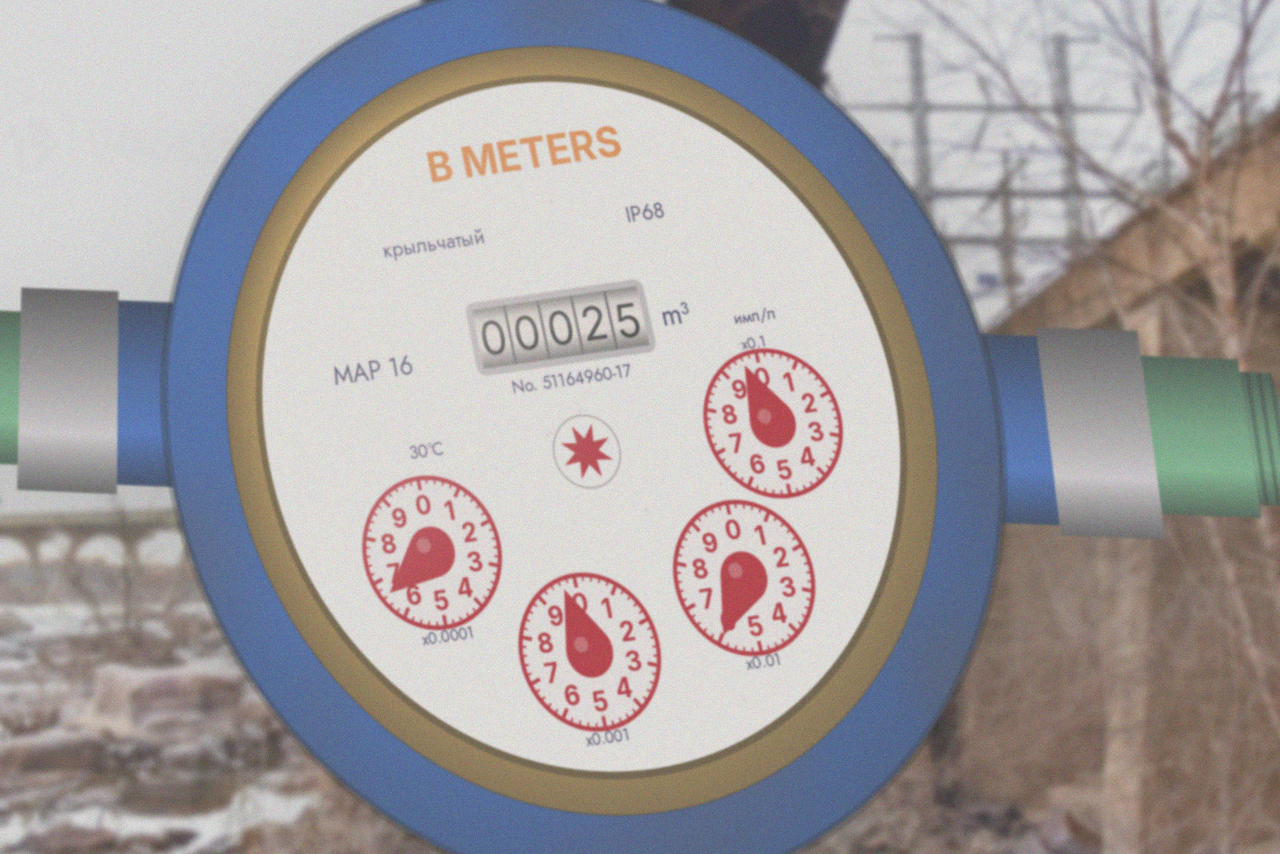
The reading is 24.9596,m³
